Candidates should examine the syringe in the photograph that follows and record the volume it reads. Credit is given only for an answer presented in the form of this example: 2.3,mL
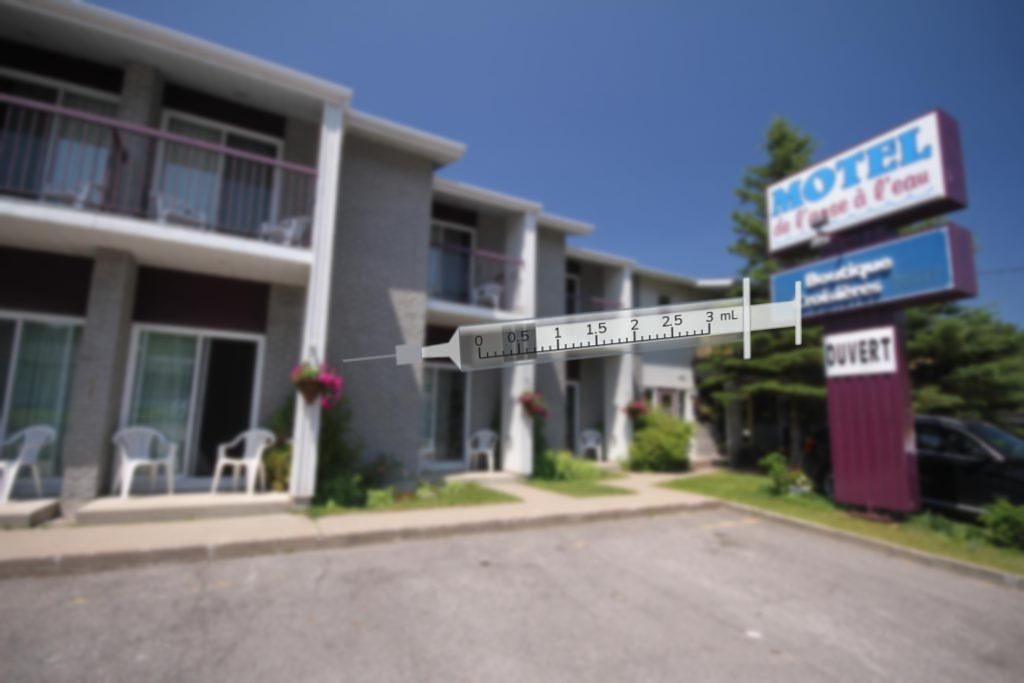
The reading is 0.3,mL
